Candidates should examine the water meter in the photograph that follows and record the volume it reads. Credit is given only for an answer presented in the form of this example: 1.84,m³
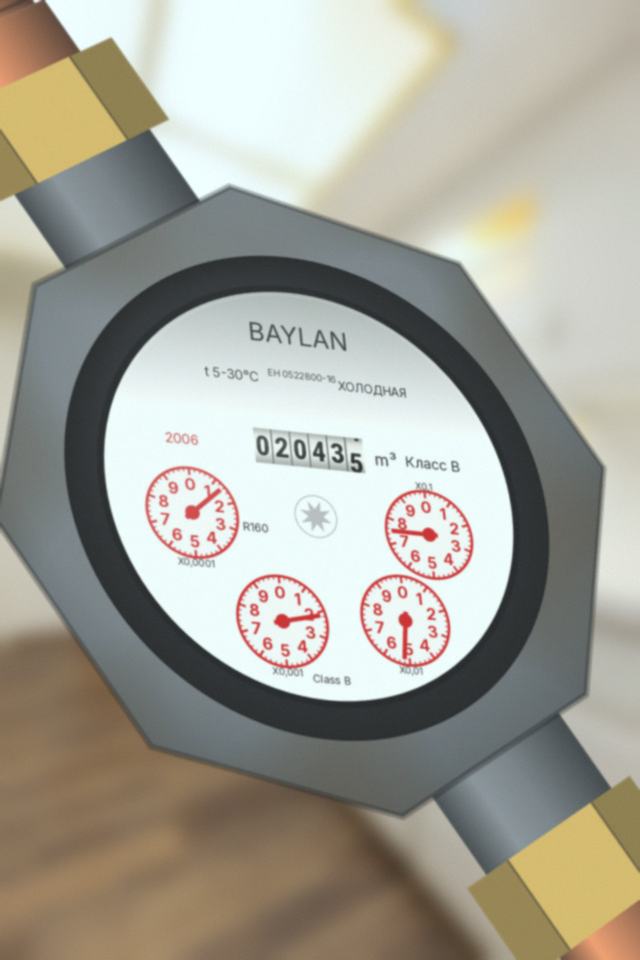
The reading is 20434.7521,m³
